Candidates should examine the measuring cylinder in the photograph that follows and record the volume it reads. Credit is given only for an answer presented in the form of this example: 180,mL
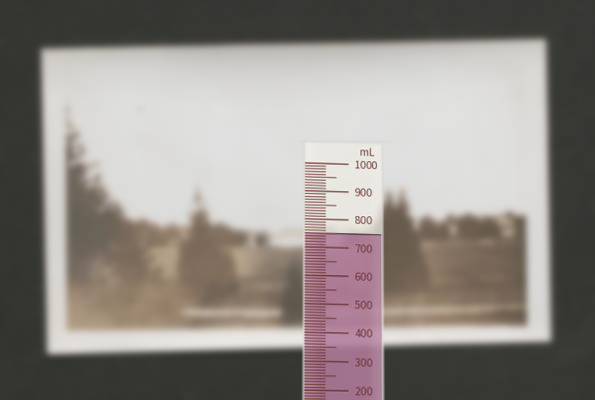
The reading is 750,mL
